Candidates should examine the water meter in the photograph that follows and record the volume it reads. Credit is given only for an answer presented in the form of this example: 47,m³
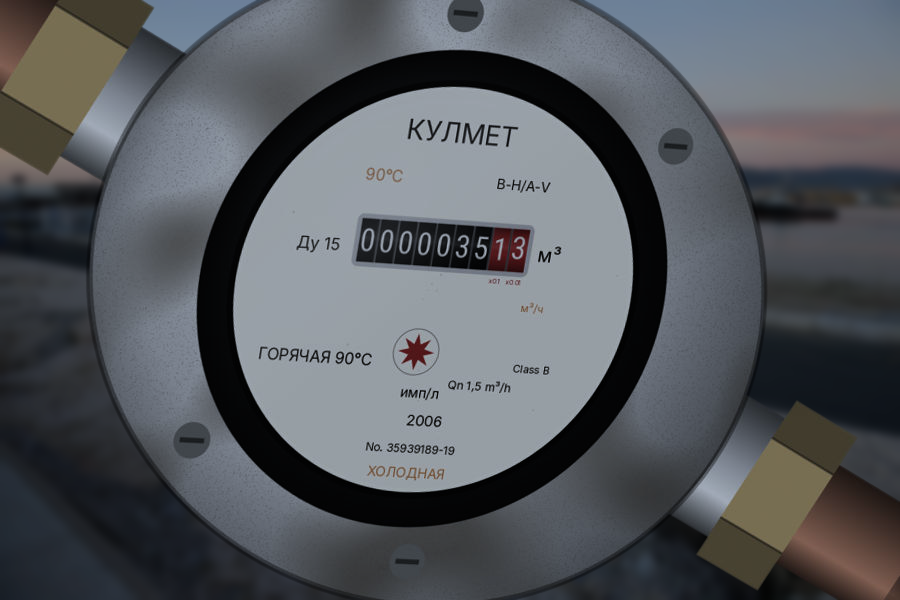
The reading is 35.13,m³
